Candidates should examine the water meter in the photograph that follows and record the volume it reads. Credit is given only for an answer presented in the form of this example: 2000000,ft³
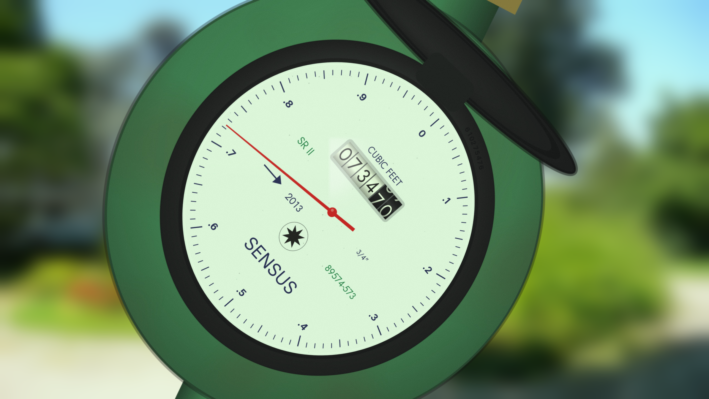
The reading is 73469.72,ft³
